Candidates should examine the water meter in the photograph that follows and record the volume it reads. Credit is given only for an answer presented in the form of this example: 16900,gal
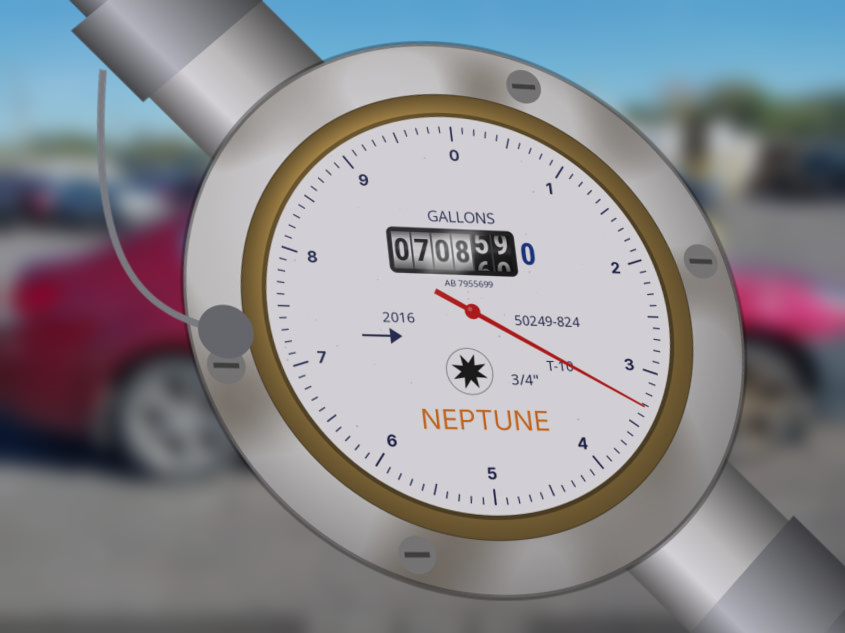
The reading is 708593.3,gal
